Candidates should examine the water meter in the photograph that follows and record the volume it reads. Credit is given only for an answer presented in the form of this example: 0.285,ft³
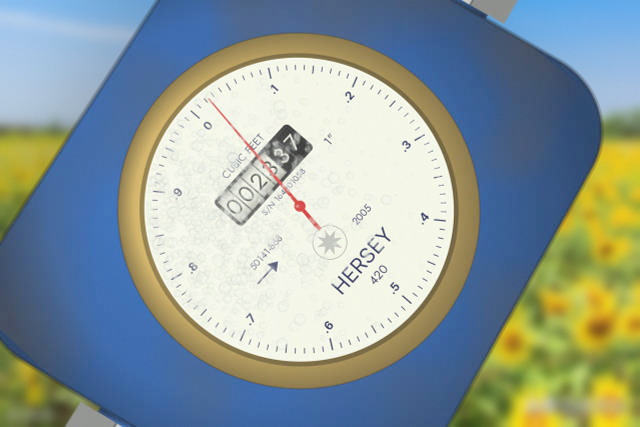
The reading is 2337.02,ft³
